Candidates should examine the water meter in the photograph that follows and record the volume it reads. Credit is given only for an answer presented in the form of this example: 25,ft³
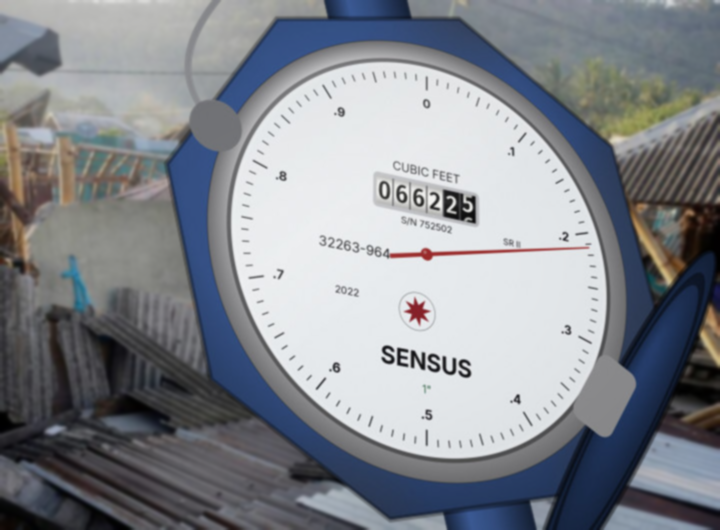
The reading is 66225.21,ft³
